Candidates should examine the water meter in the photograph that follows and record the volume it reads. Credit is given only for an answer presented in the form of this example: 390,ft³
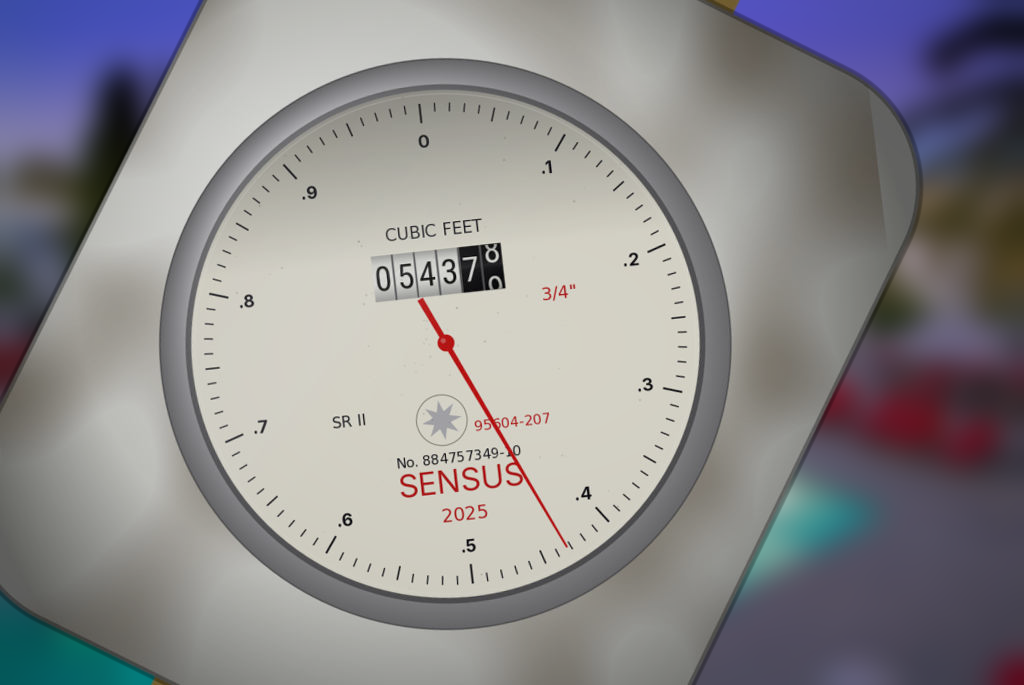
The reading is 54378.43,ft³
